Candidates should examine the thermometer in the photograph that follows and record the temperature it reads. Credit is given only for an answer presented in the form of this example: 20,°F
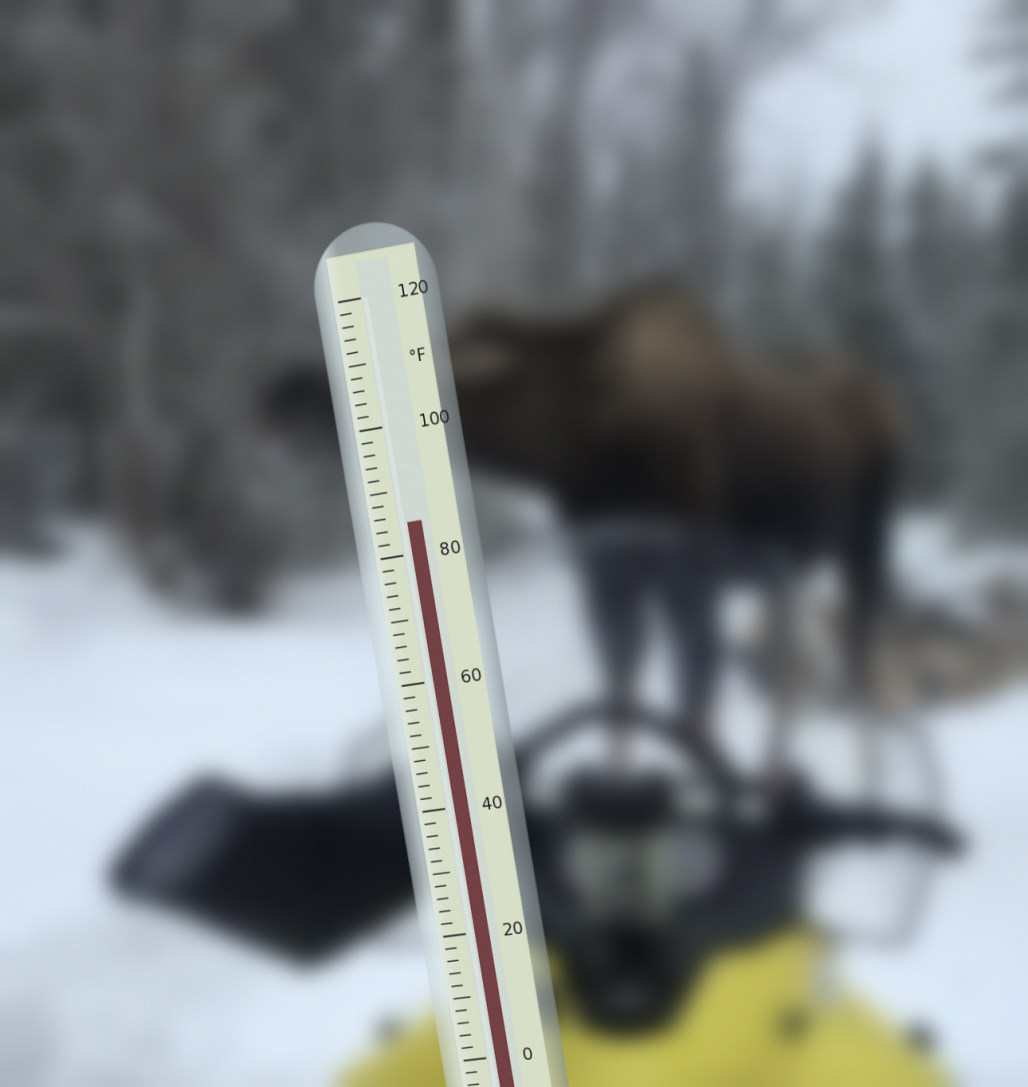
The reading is 85,°F
